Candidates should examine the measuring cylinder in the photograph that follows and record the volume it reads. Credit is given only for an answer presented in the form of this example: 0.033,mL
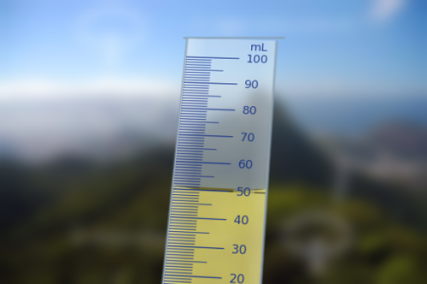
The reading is 50,mL
